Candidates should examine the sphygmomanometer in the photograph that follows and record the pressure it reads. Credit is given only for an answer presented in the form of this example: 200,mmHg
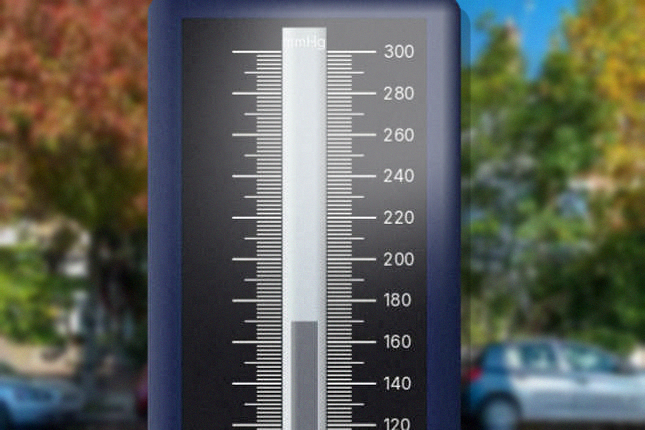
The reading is 170,mmHg
